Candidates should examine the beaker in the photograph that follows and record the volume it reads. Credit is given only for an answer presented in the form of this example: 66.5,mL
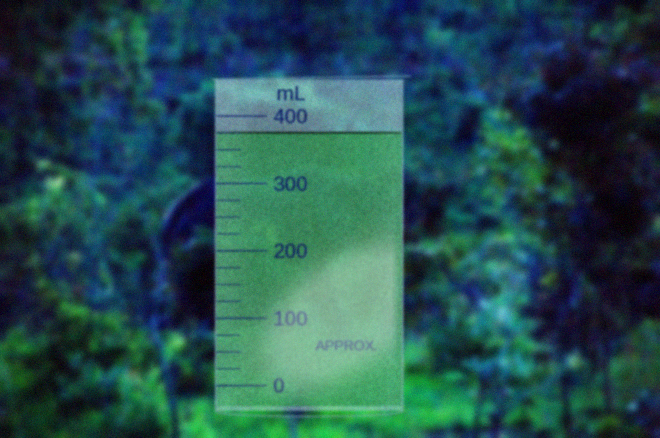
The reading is 375,mL
